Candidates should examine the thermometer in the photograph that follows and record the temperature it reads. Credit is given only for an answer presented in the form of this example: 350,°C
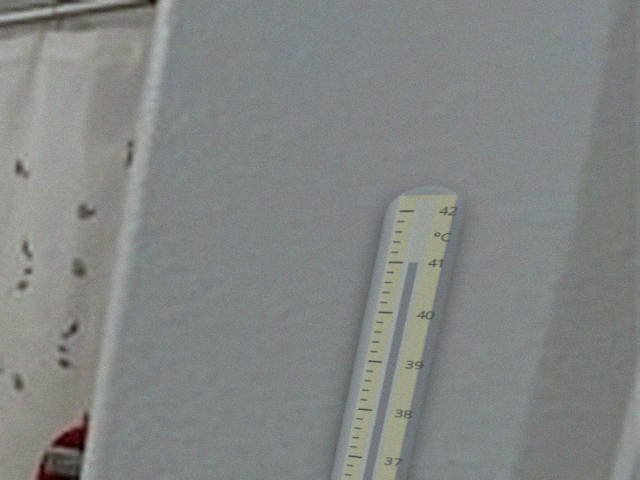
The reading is 41,°C
